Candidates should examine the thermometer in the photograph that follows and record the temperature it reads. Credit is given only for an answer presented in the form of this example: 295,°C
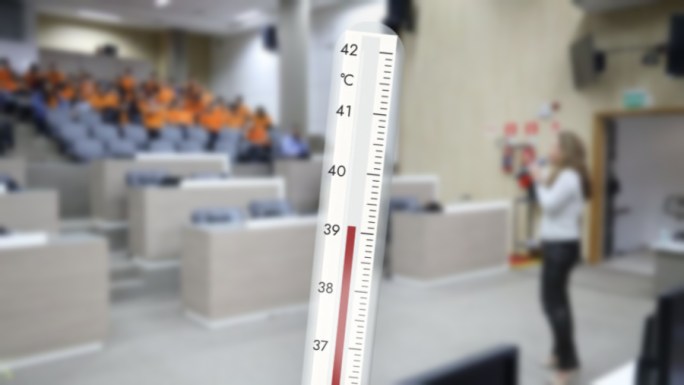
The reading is 39.1,°C
